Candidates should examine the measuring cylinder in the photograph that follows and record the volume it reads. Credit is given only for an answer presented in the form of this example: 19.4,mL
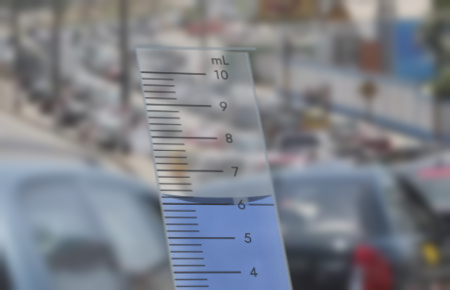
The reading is 6,mL
